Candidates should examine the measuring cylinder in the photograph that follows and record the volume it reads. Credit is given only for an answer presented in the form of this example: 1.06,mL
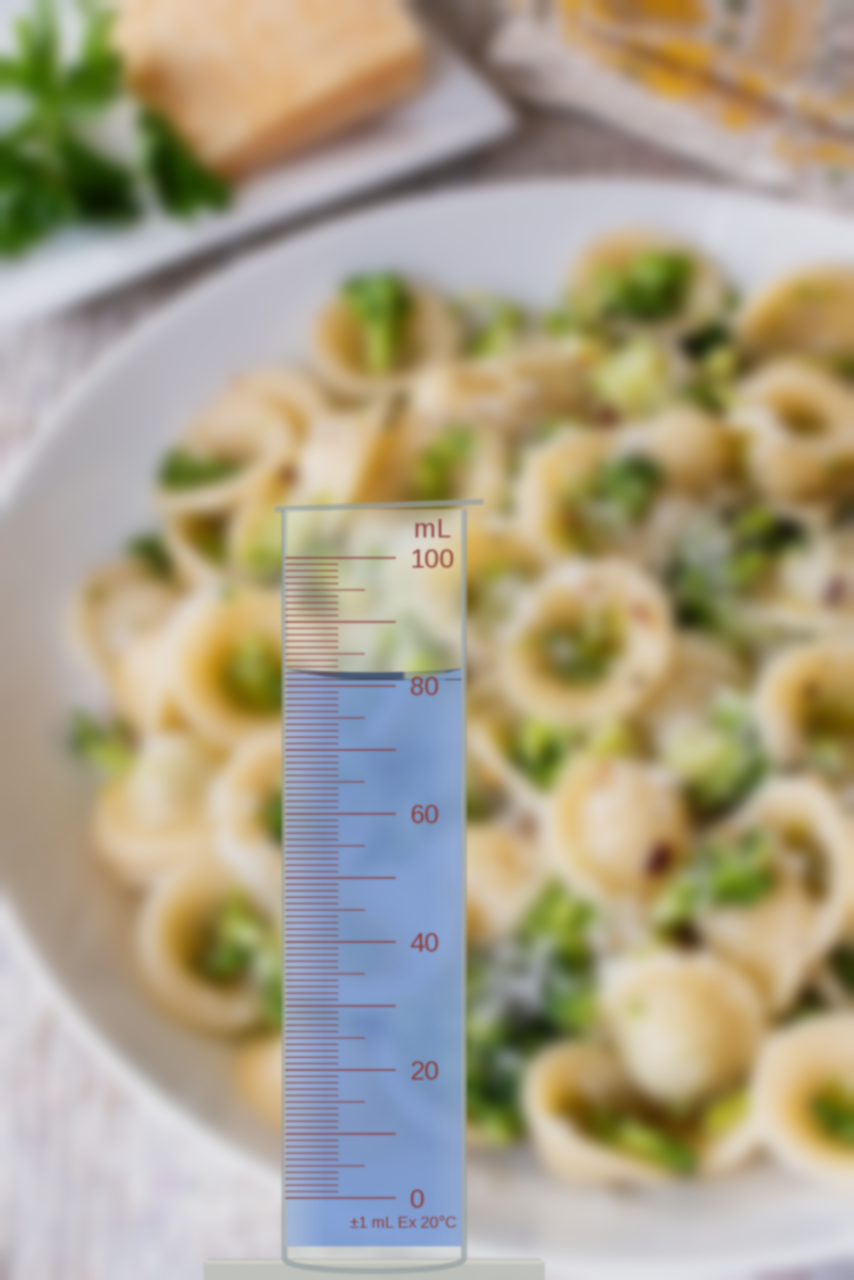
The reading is 81,mL
